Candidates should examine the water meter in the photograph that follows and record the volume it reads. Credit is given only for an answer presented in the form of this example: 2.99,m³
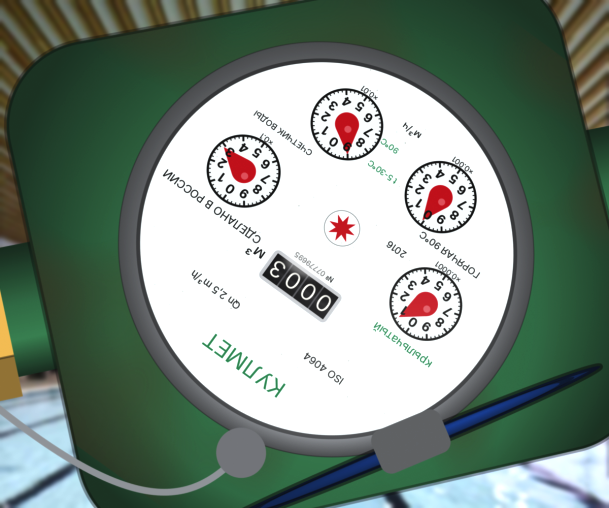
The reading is 3.2900,m³
